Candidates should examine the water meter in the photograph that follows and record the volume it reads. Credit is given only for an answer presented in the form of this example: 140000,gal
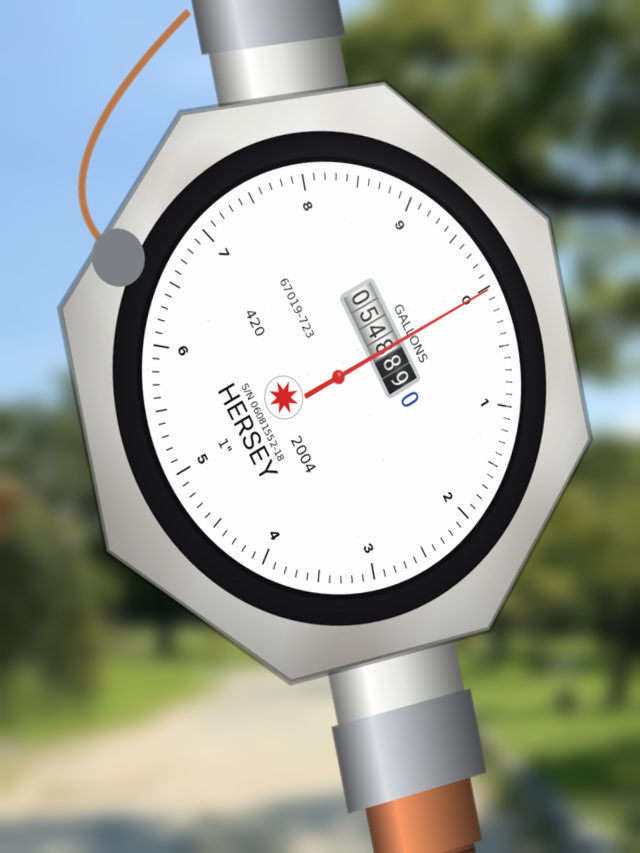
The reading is 548890.0,gal
